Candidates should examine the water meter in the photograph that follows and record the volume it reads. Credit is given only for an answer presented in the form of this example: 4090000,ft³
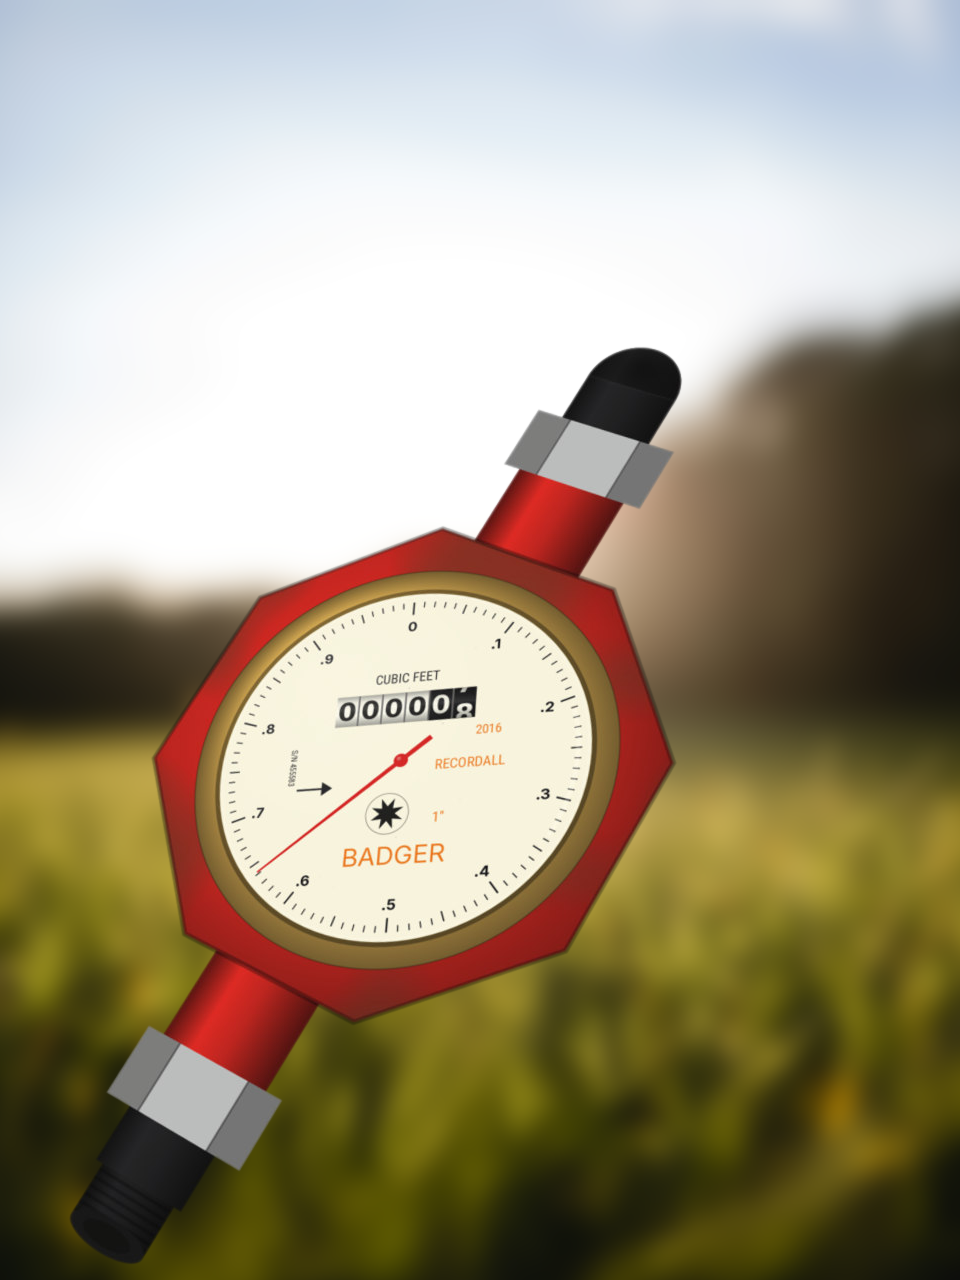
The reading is 7.64,ft³
